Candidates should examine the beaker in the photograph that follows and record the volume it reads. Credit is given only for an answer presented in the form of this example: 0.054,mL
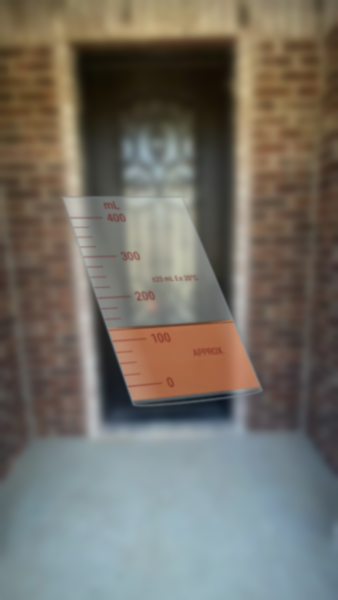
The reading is 125,mL
